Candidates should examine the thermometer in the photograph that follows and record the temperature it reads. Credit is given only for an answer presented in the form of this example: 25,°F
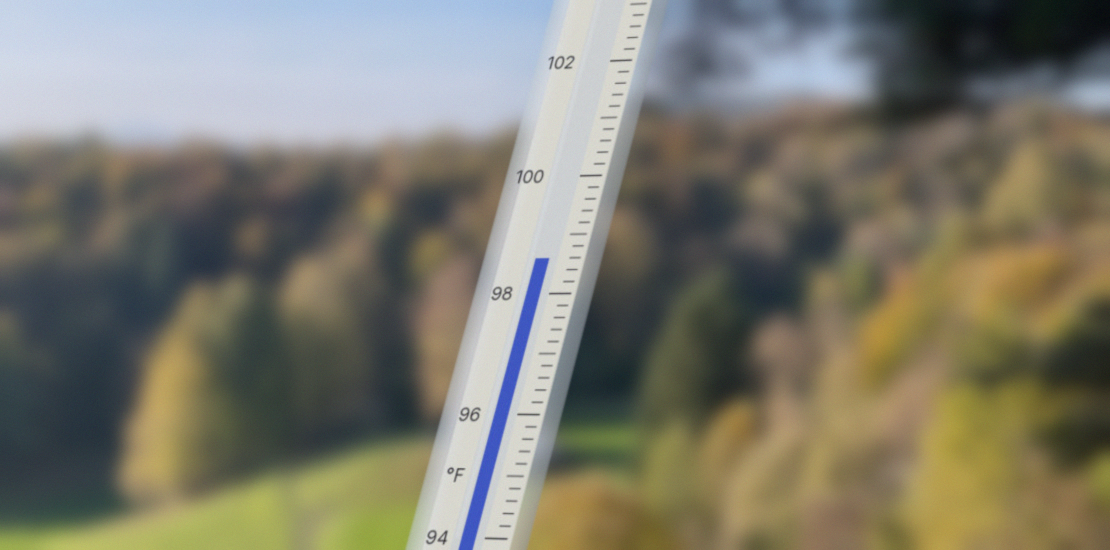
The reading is 98.6,°F
